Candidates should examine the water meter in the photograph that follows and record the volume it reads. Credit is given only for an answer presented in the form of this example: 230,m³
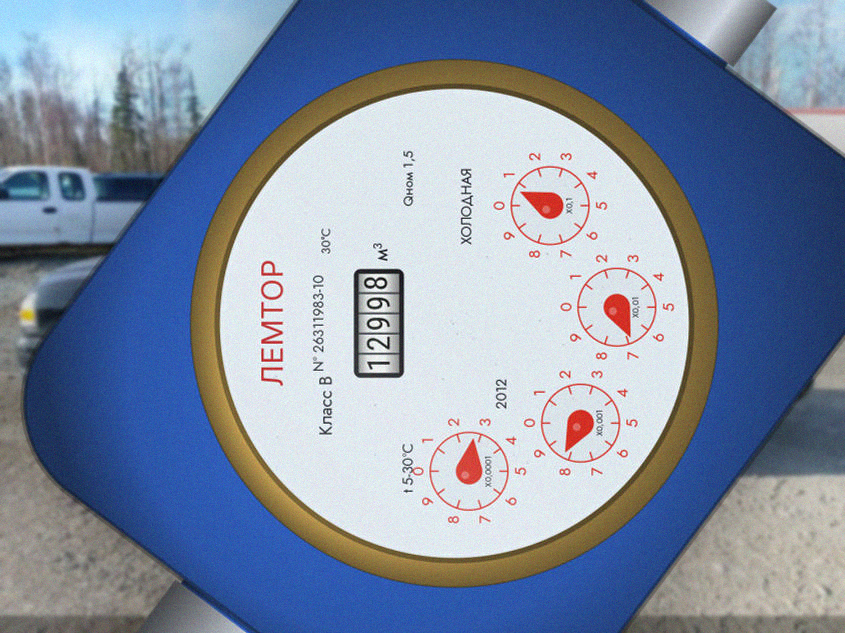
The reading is 12998.0682,m³
